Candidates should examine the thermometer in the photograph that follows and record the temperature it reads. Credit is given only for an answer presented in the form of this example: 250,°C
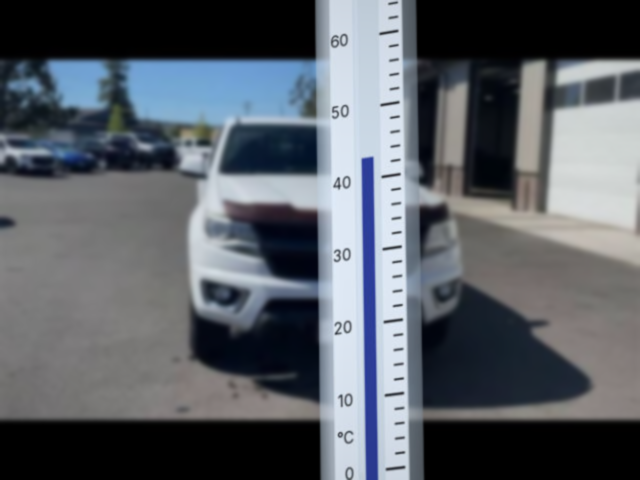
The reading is 43,°C
